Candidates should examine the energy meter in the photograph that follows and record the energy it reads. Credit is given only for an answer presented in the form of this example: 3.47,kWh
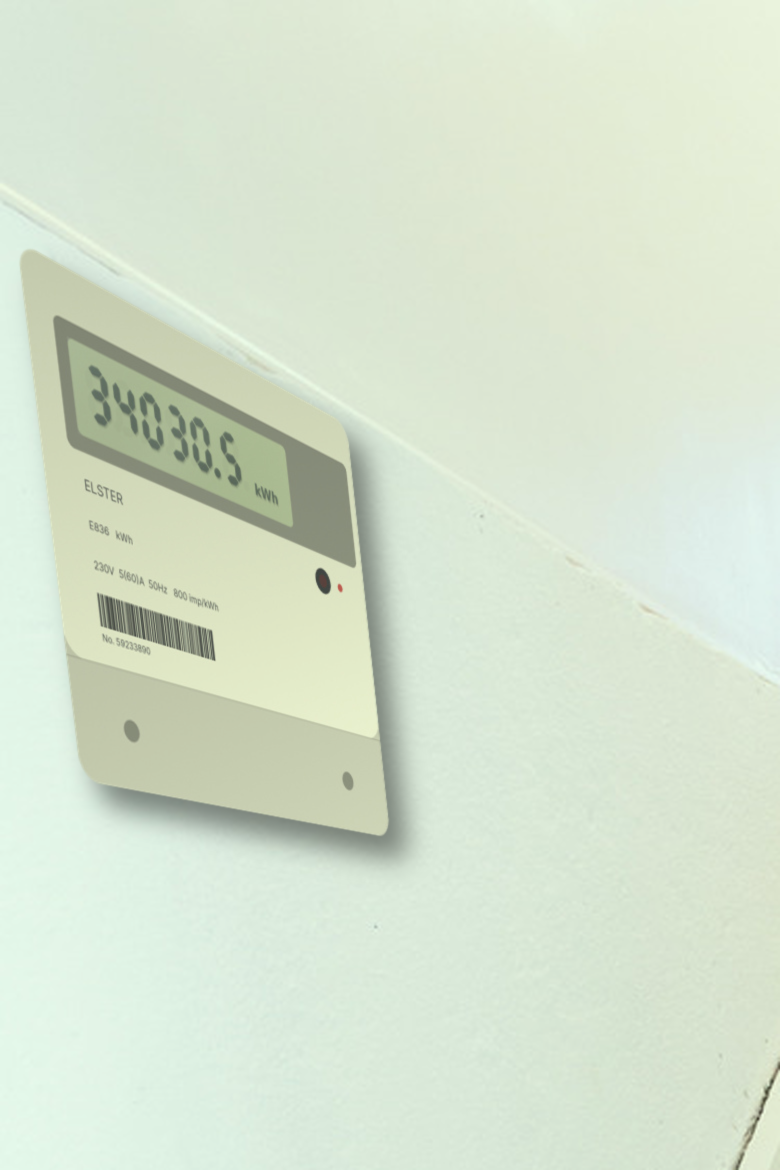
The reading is 34030.5,kWh
